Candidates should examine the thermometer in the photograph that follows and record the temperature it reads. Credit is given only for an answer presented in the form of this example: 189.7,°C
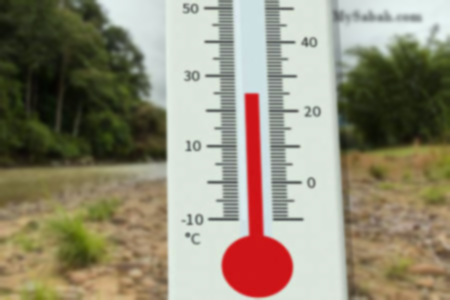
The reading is 25,°C
